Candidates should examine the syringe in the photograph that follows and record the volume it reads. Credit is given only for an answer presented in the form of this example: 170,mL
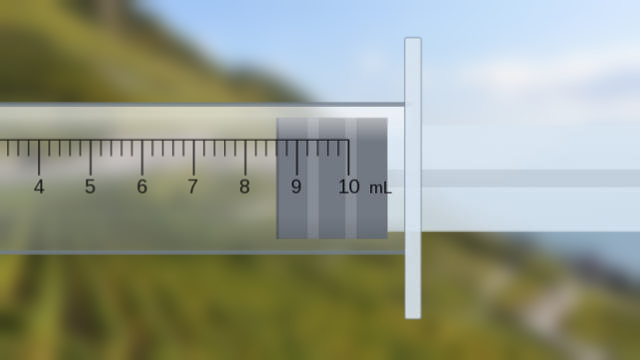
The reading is 8.6,mL
